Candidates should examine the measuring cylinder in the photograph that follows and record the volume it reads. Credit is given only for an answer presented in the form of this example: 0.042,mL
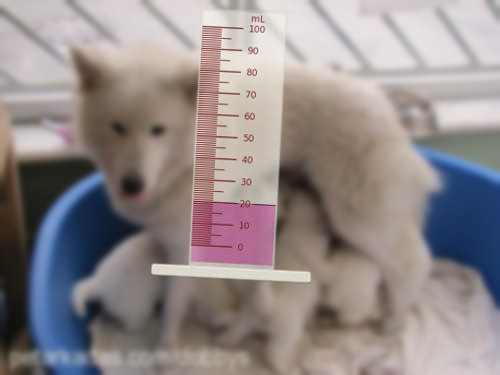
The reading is 20,mL
